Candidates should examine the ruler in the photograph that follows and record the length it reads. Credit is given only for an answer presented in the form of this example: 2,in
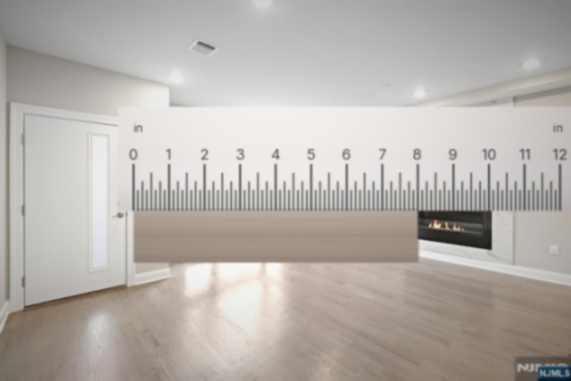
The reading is 8,in
